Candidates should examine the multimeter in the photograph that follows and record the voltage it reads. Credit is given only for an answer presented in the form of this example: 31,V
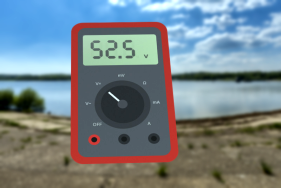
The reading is 52.5,V
